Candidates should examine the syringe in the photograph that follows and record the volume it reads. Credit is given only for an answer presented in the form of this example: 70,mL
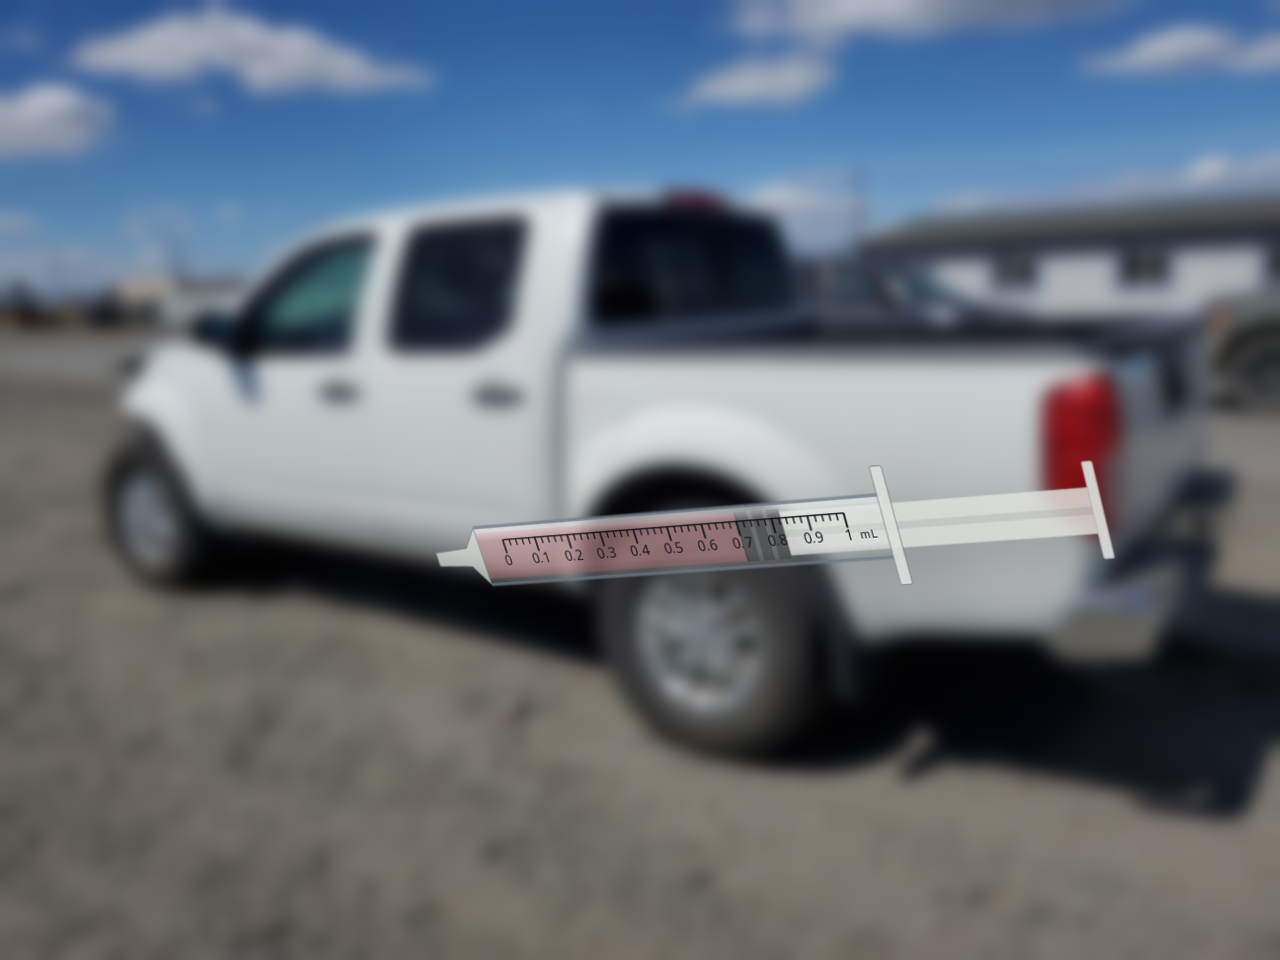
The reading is 0.7,mL
